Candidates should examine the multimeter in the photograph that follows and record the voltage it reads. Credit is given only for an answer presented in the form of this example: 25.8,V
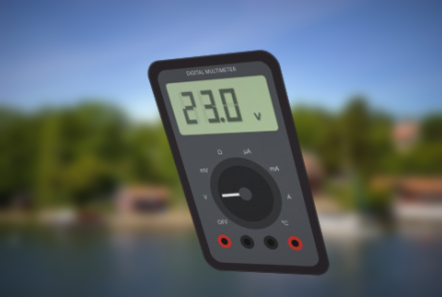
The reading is 23.0,V
